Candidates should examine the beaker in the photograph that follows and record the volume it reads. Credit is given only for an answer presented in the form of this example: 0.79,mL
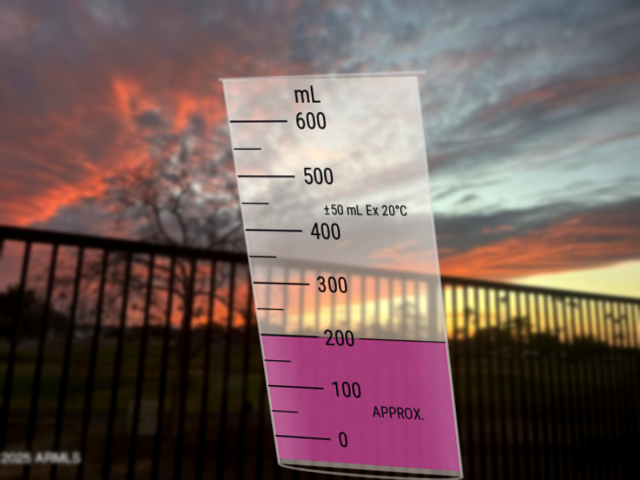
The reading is 200,mL
